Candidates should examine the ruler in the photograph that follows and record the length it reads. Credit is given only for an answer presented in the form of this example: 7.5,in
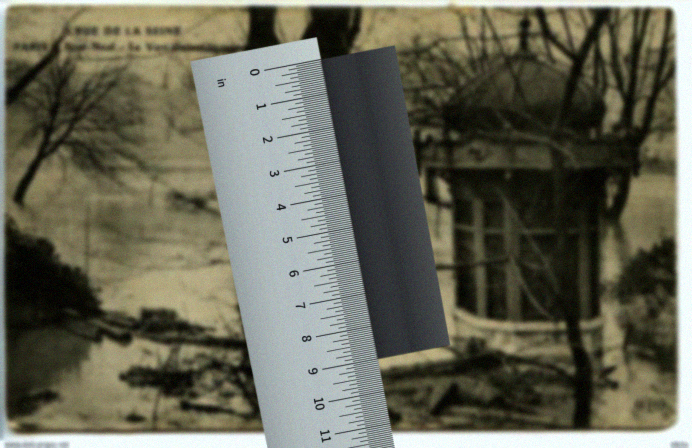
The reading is 9,in
